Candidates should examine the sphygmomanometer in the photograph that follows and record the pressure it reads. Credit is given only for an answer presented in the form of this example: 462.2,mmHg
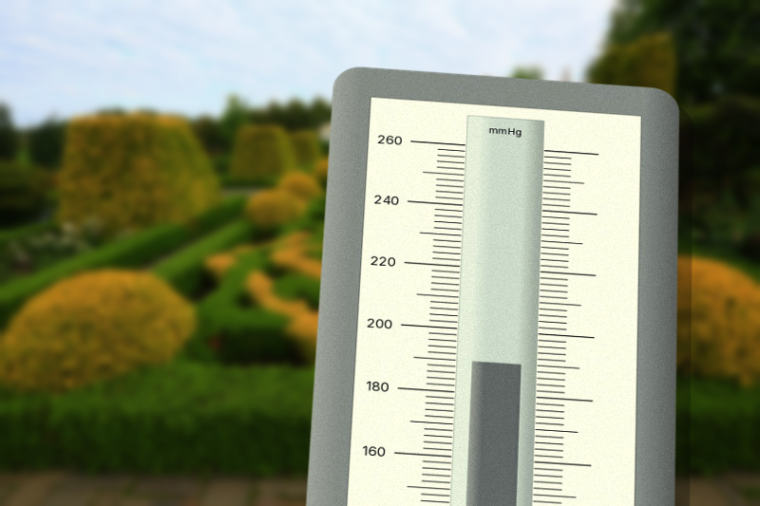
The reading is 190,mmHg
